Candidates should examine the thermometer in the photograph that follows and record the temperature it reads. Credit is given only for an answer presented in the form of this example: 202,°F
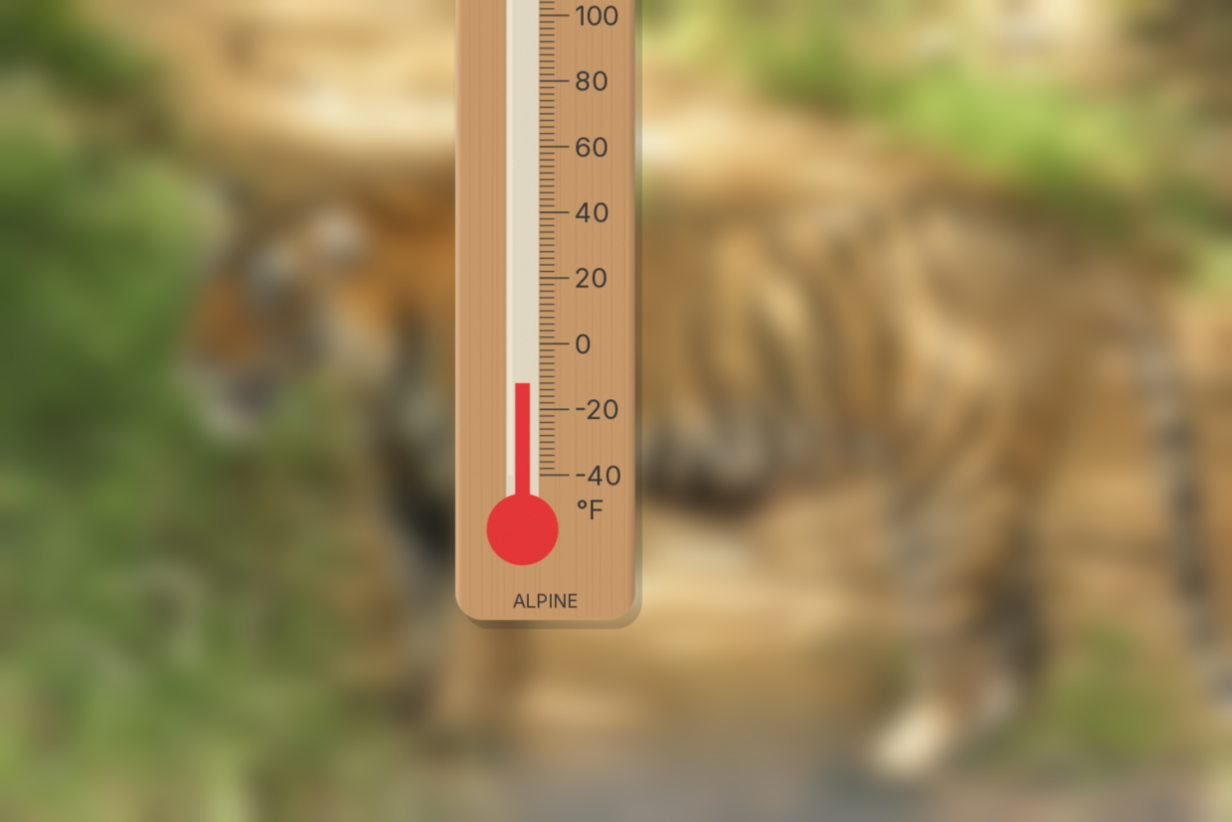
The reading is -12,°F
